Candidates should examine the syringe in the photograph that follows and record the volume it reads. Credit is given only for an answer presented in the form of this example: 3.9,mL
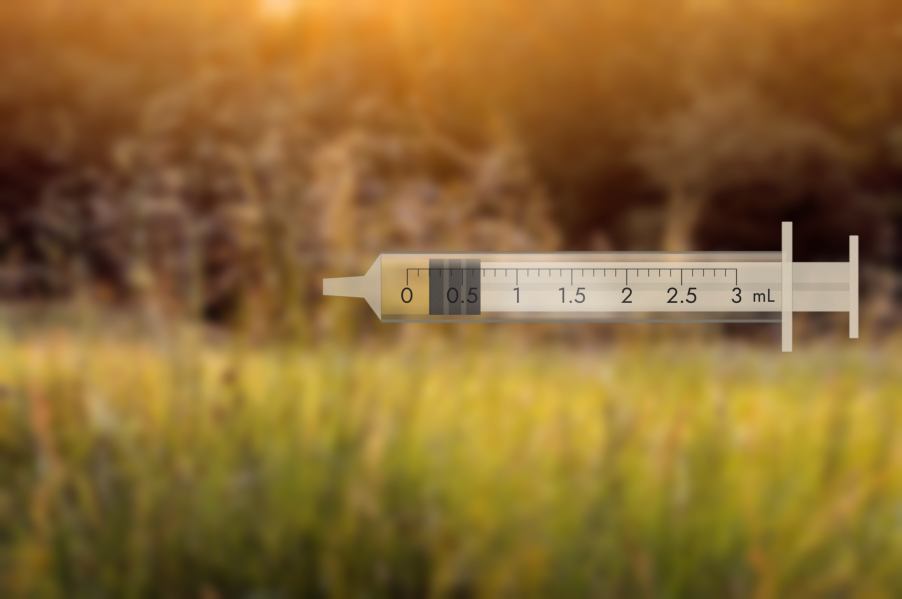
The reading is 0.2,mL
